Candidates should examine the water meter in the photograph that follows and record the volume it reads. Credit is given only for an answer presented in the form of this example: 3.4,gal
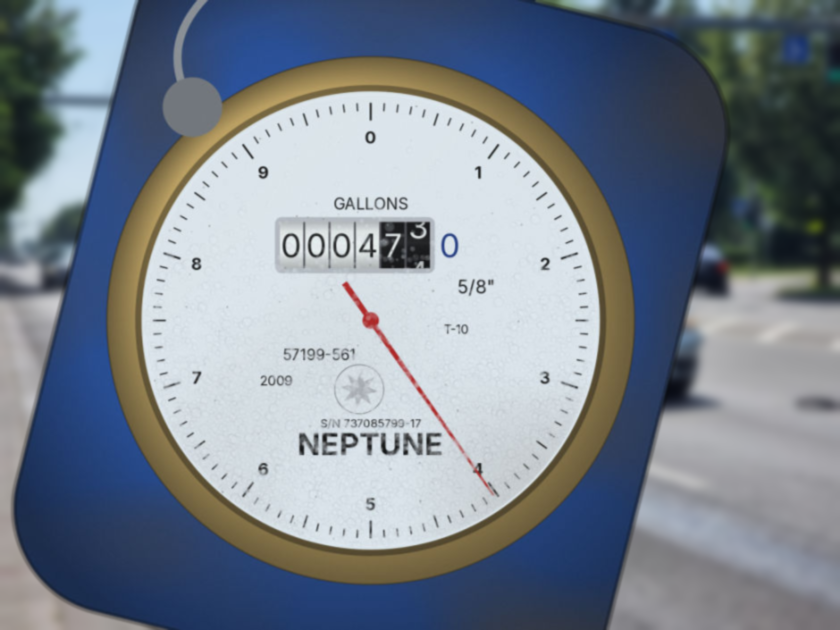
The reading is 4734.0,gal
